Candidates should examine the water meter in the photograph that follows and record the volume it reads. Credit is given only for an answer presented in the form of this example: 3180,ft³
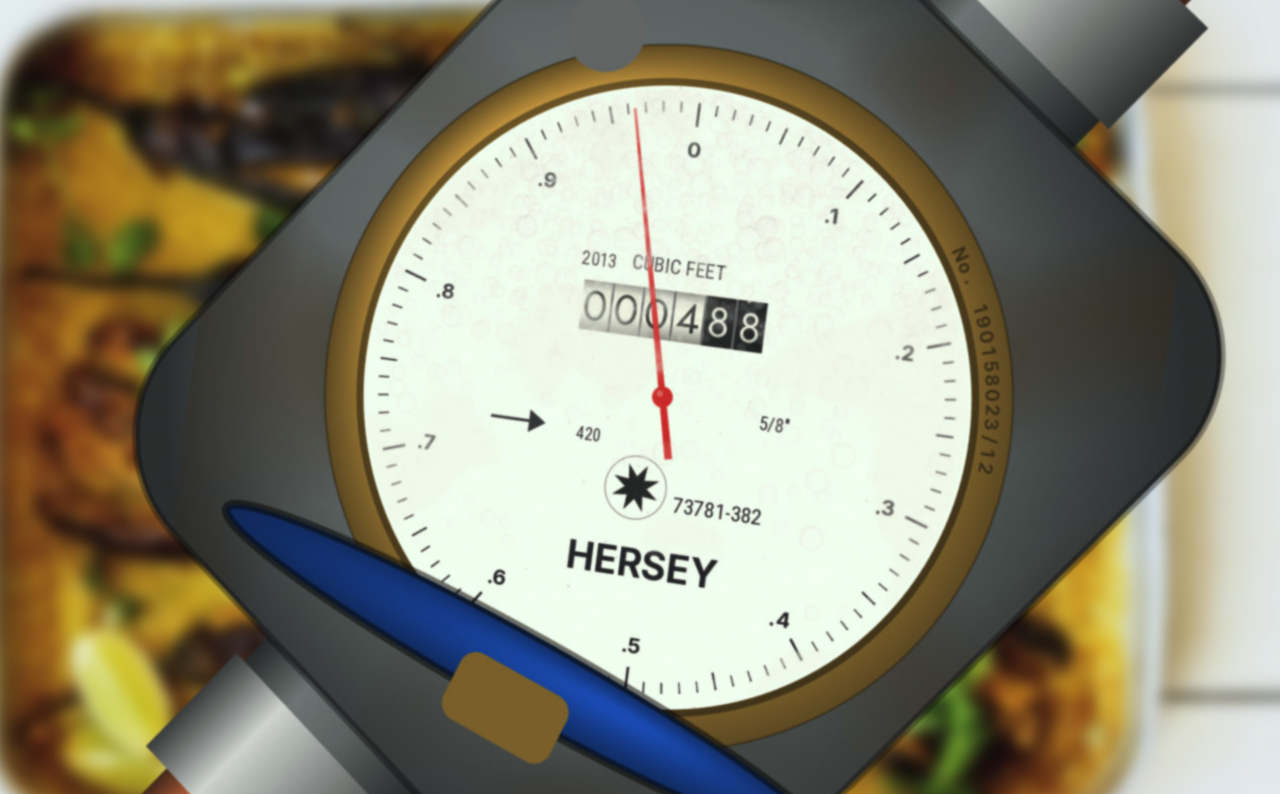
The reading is 487.96,ft³
